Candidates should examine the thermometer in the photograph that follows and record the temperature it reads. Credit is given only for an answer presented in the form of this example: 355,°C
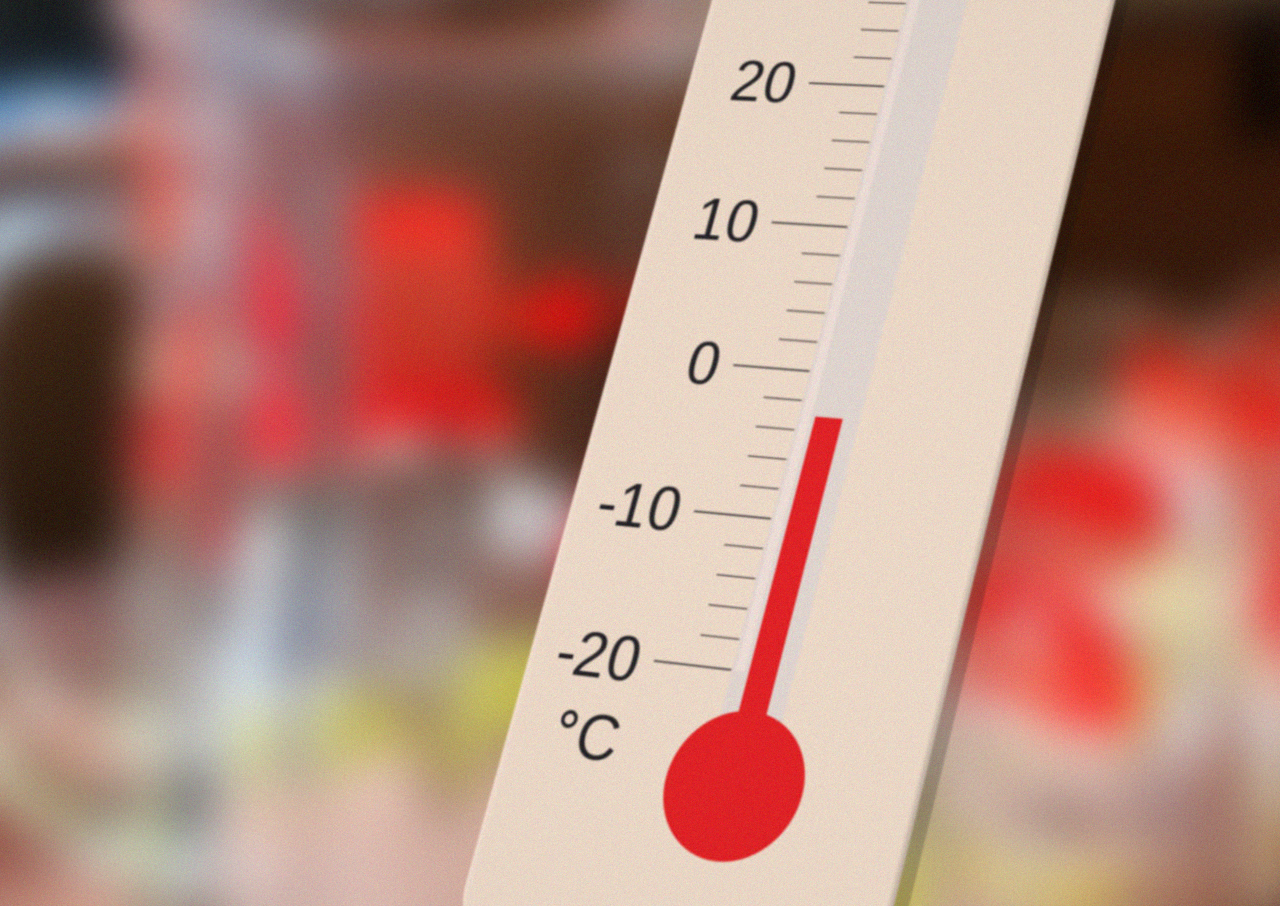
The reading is -3,°C
